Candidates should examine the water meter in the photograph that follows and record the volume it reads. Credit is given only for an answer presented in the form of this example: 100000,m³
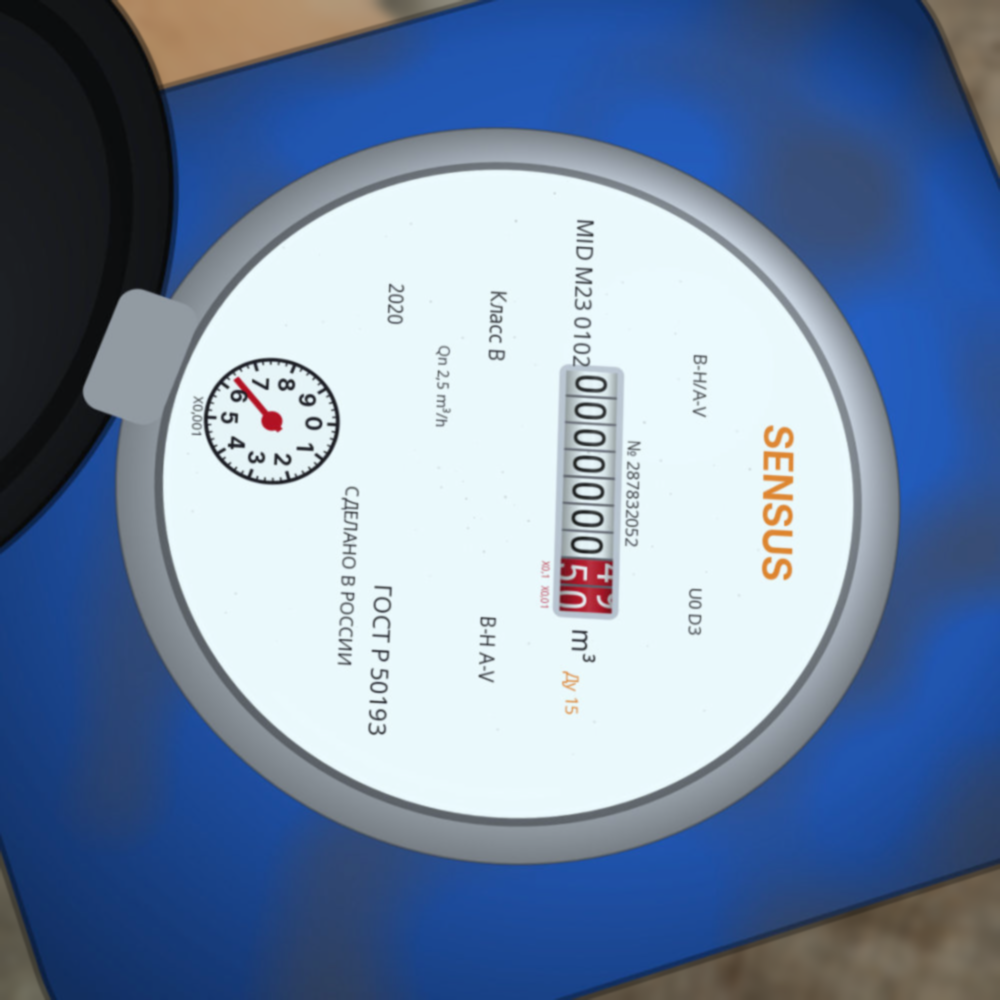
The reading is 0.496,m³
